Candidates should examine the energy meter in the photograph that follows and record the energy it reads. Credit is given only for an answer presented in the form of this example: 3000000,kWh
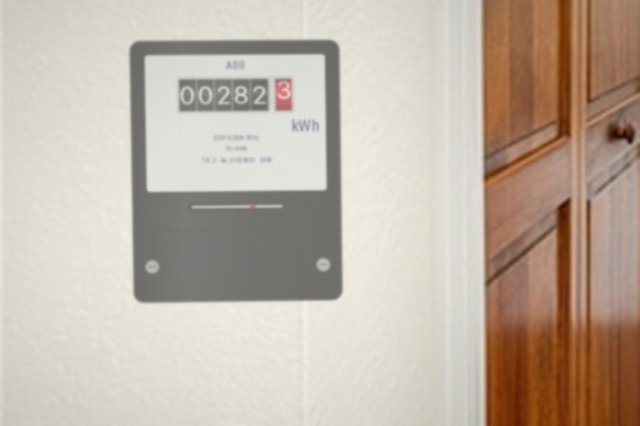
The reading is 282.3,kWh
